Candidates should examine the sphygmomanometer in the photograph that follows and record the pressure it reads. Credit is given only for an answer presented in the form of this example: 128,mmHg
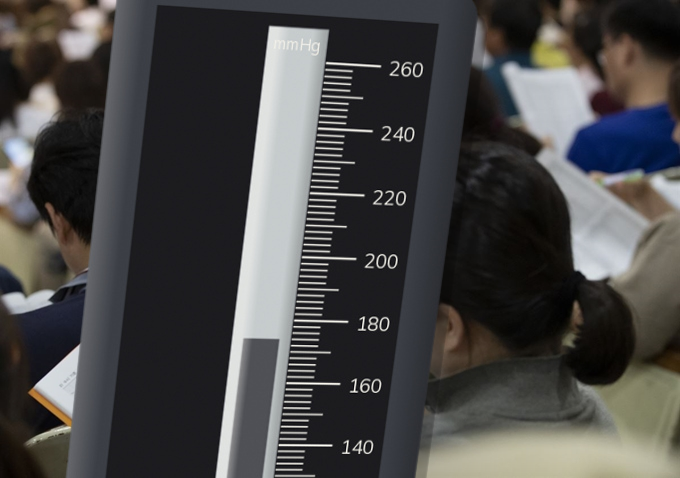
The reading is 174,mmHg
